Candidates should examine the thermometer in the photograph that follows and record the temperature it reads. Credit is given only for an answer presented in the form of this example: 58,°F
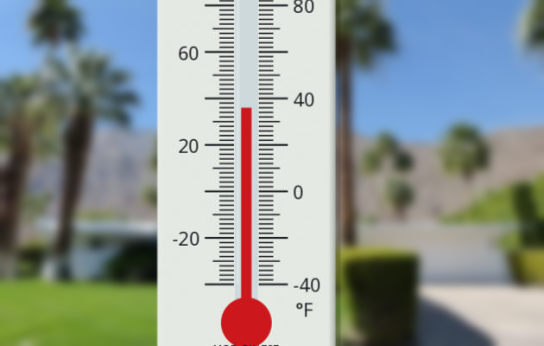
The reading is 36,°F
